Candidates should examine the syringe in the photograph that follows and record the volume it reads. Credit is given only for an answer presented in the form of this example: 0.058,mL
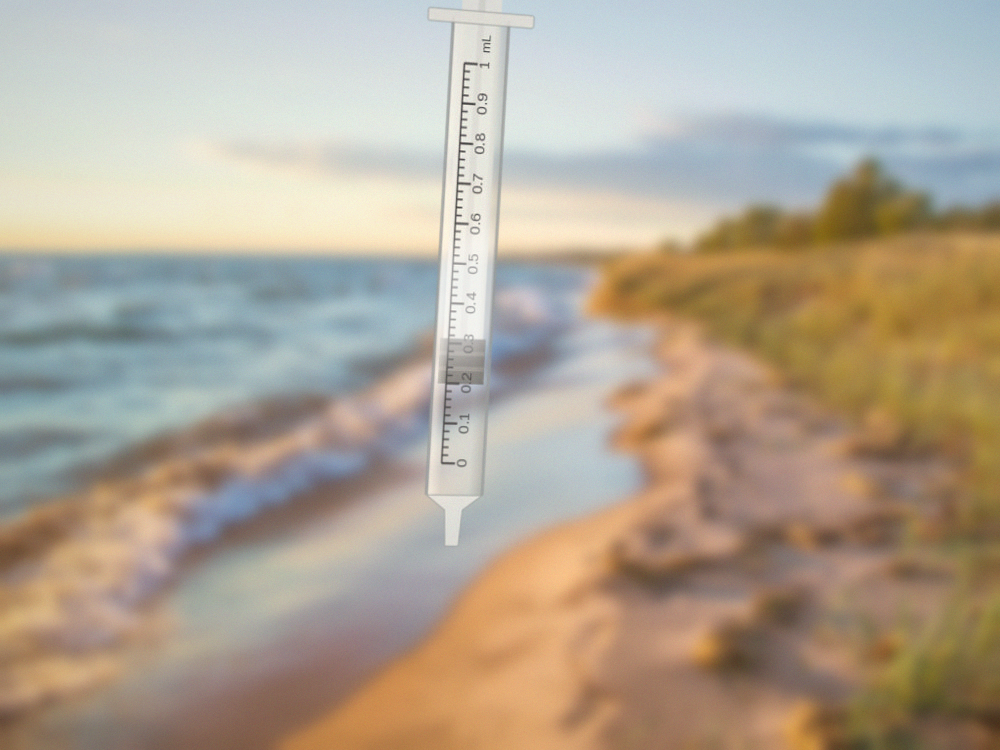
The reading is 0.2,mL
